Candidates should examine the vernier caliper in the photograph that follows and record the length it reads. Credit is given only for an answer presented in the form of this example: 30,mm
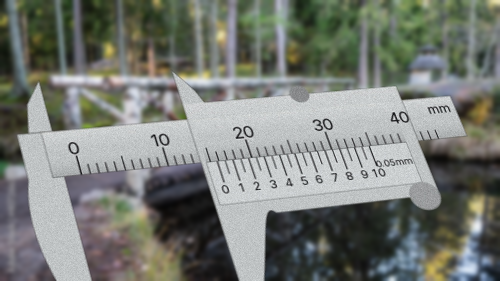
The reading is 15.8,mm
